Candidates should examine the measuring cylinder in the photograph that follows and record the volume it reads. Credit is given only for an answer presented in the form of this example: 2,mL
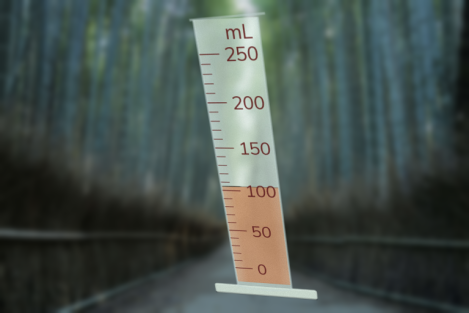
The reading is 105,mL
